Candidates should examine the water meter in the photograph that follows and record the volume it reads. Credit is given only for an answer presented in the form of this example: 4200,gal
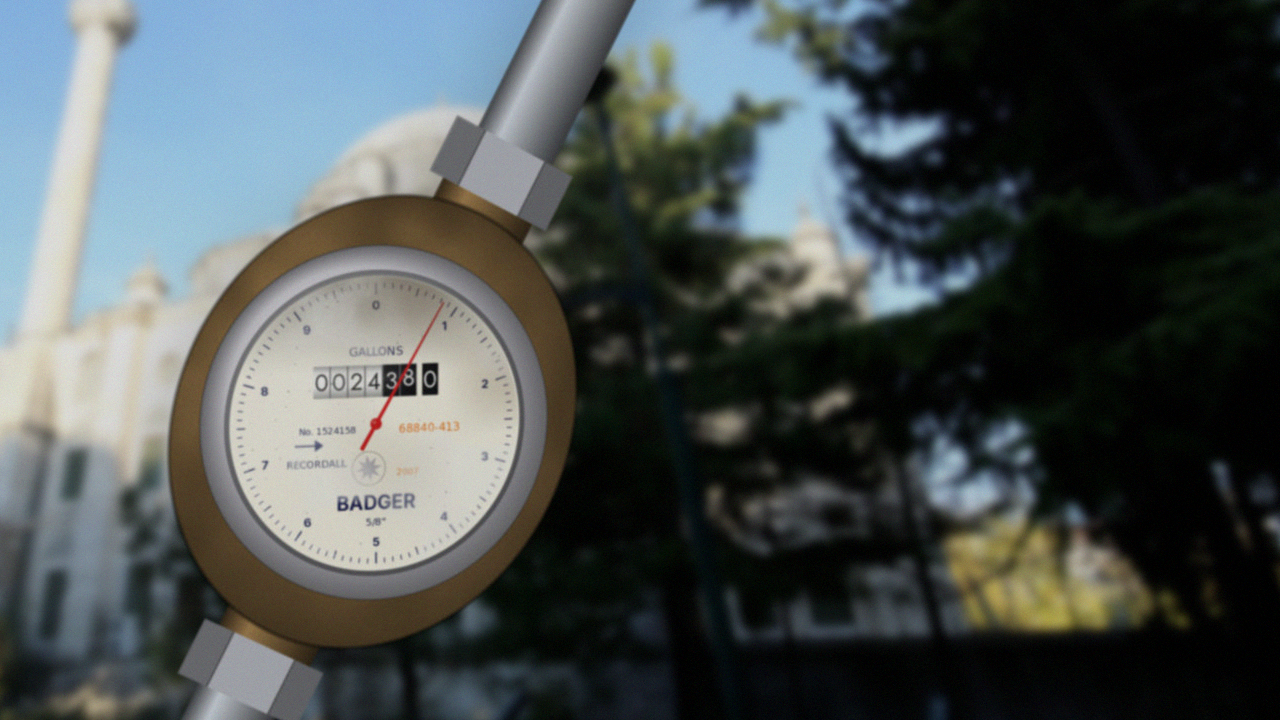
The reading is 24380.8,gal
